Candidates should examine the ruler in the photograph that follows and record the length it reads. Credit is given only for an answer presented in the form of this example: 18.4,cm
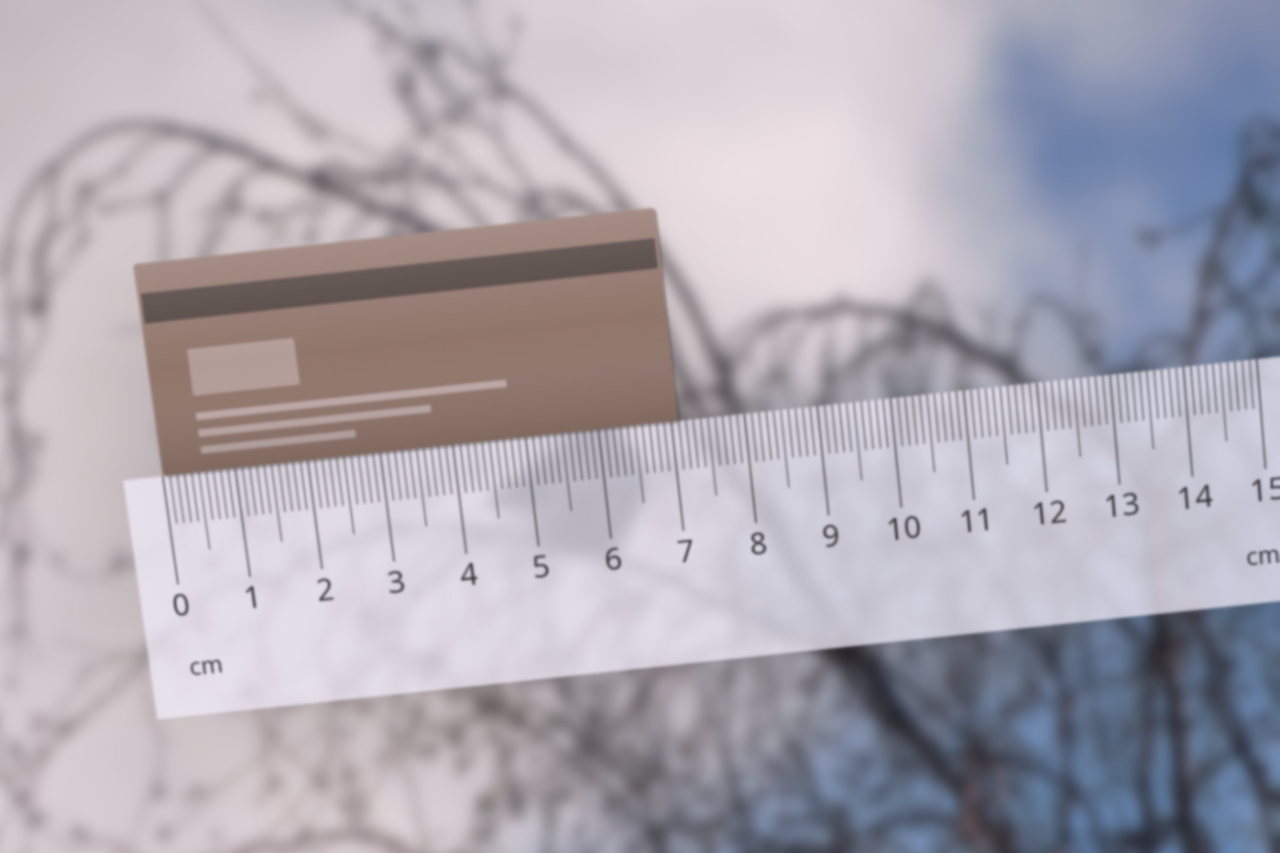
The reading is 7.1,cm
